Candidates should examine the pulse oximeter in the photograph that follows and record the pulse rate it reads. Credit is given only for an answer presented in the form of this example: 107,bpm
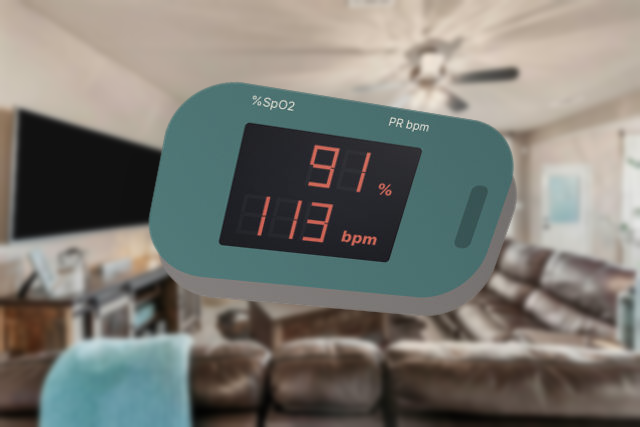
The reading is 113,bpm
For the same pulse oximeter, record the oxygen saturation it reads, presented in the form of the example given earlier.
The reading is 91,%
